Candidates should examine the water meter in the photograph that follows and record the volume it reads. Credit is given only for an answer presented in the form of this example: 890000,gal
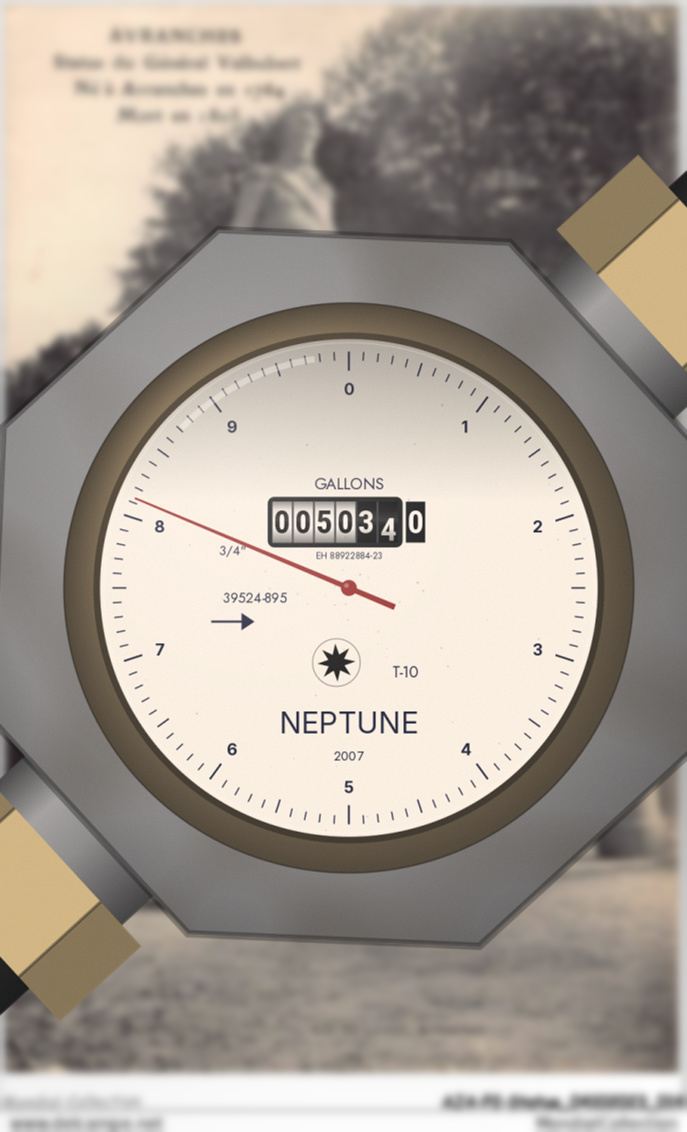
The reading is 50338.1,gal
